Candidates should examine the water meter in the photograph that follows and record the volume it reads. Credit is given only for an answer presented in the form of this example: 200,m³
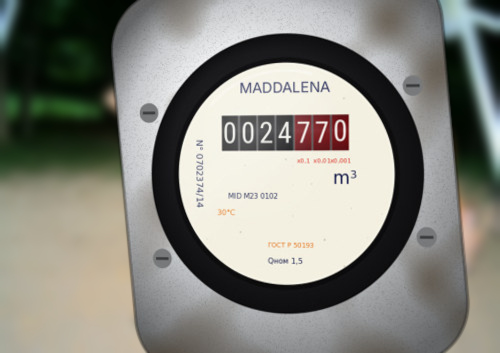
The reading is 24.770,m³
